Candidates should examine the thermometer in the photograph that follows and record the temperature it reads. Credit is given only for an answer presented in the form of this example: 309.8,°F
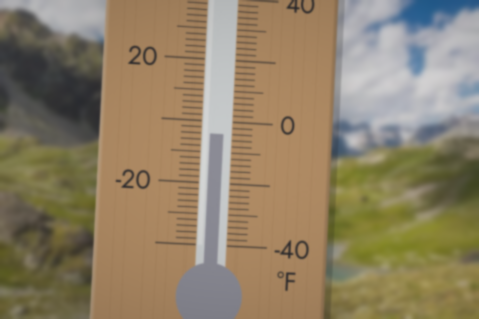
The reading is -4,°F
